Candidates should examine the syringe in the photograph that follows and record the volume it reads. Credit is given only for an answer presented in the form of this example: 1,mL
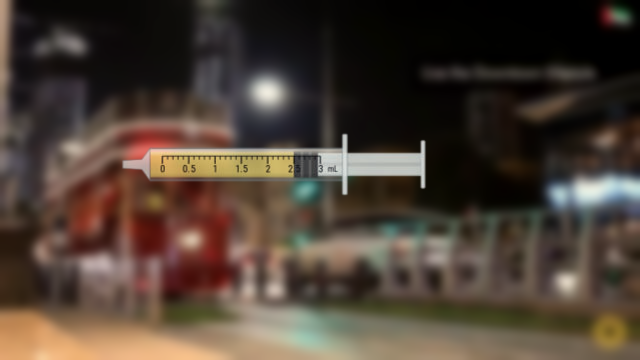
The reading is 2.5,mL
